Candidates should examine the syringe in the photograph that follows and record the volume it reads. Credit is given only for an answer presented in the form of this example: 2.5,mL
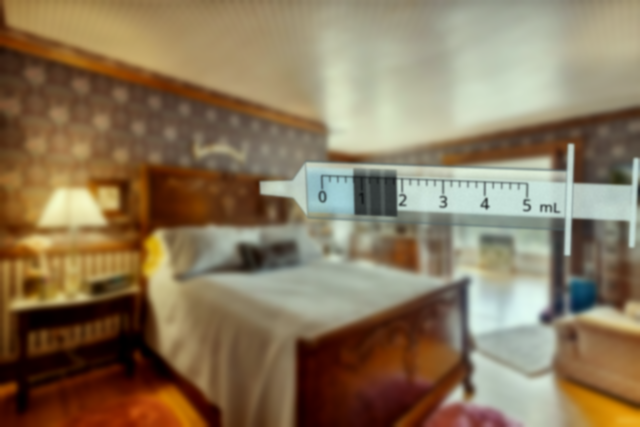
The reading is 0.8,mL
